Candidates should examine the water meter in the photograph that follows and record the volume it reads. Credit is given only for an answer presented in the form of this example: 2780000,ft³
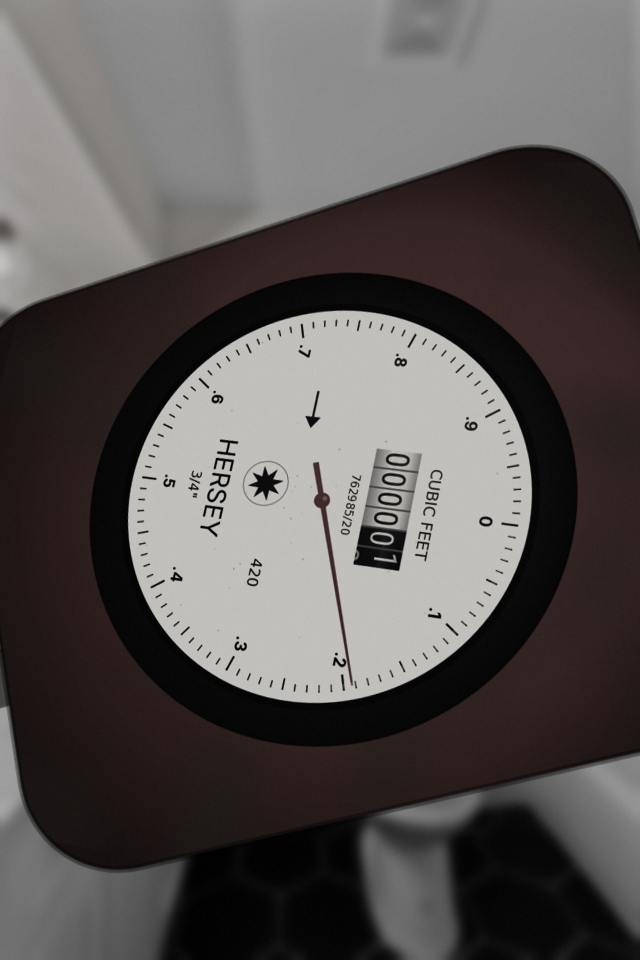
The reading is 1.19,ft³
